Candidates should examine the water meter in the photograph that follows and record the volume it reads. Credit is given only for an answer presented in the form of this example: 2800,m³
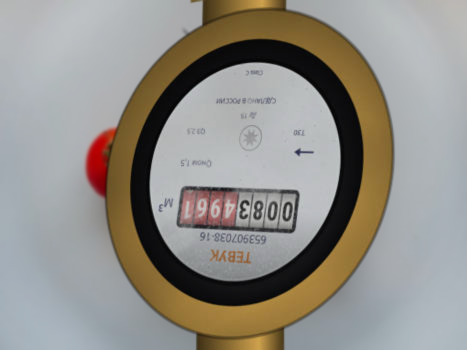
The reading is 83.4961,m³
